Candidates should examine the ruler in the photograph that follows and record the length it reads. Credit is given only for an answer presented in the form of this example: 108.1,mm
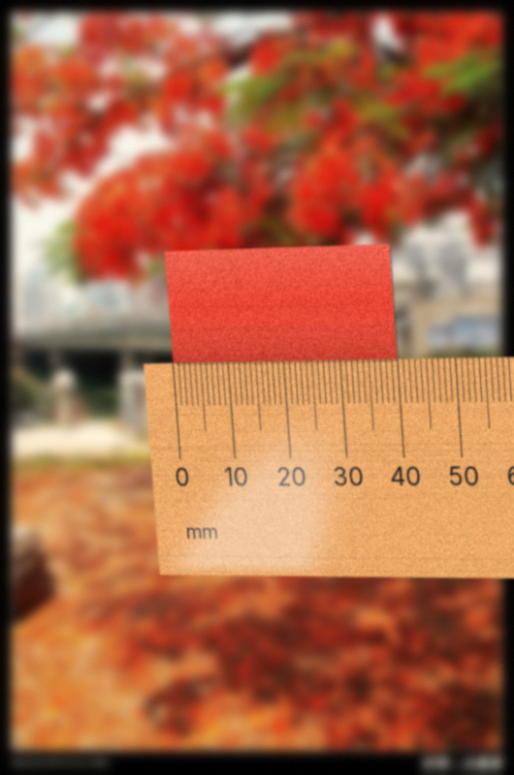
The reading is 40,mm
